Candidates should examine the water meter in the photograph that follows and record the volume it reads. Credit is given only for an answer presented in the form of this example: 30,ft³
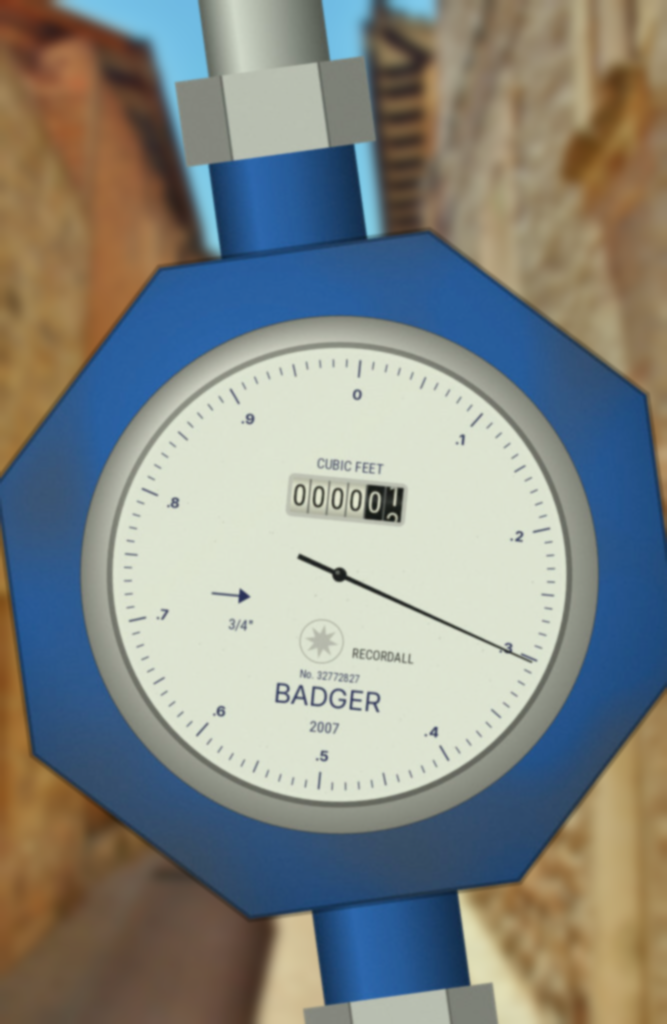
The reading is 1.30,ft³
